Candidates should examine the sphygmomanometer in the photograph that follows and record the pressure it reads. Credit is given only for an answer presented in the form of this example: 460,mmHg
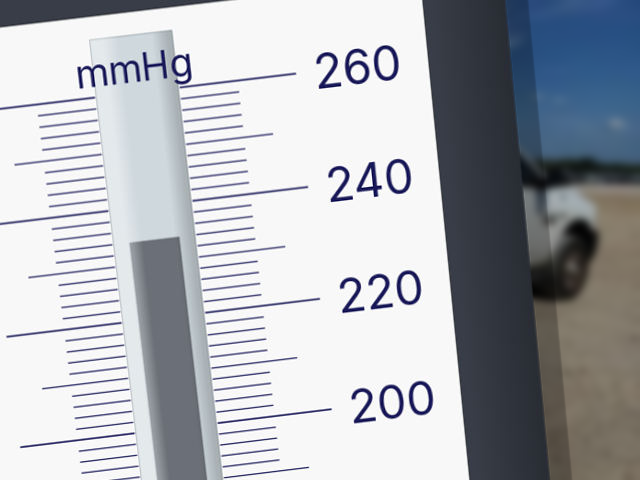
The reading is 234,mmHg
